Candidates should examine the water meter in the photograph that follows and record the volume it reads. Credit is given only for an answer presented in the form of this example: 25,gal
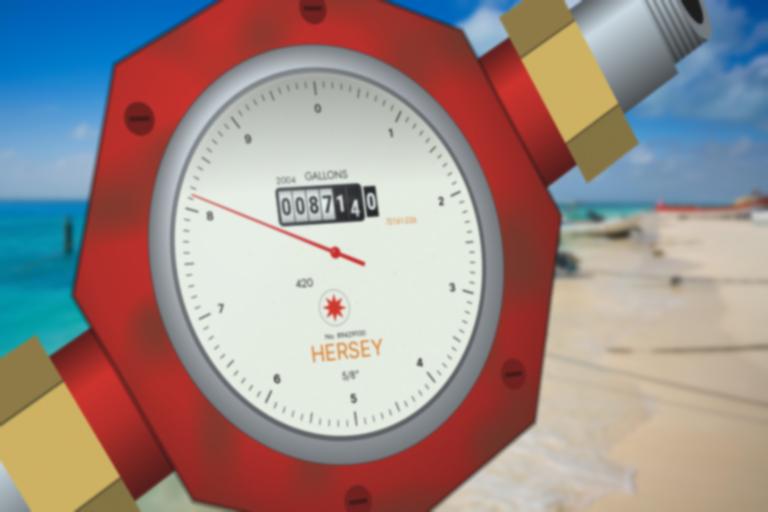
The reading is 87138.1,gal
